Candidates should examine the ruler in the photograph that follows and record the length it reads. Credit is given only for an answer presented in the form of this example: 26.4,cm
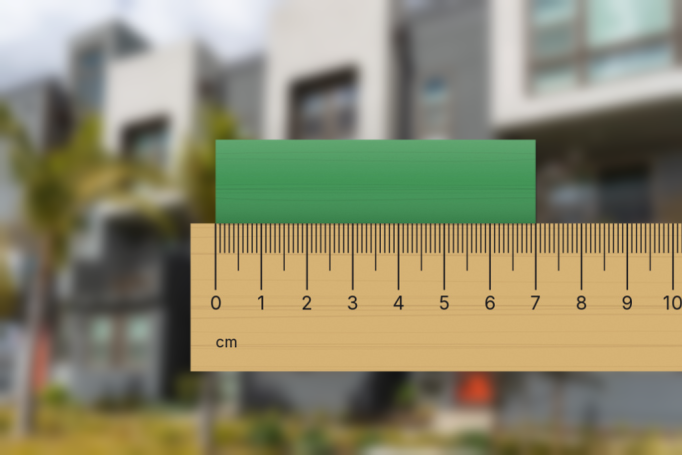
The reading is 7,cm
